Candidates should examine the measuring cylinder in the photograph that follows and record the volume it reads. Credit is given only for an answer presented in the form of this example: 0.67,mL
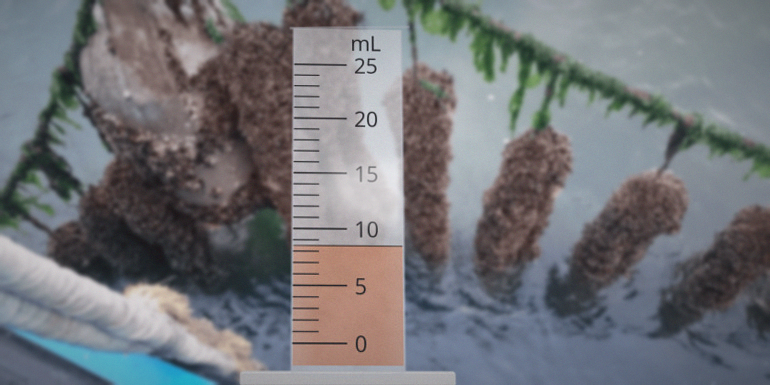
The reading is 8.5,mL
